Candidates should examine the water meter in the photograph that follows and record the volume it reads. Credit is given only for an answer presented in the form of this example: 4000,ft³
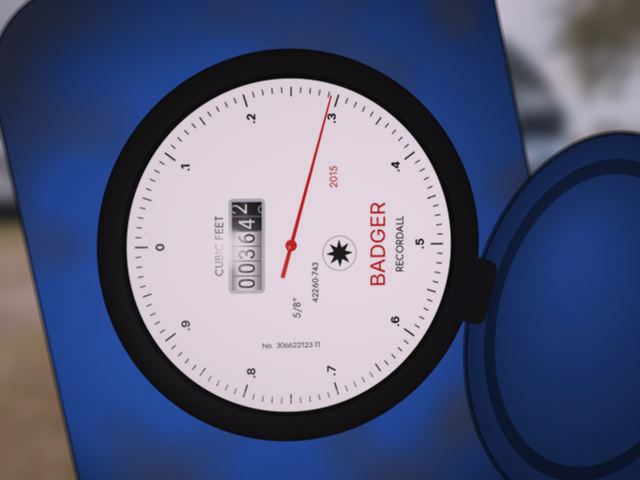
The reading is 3642.29,ft³
